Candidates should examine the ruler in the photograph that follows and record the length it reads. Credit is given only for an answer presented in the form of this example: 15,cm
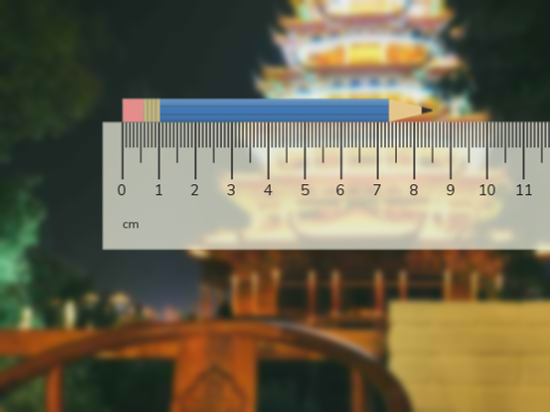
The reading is 8.5,cm
